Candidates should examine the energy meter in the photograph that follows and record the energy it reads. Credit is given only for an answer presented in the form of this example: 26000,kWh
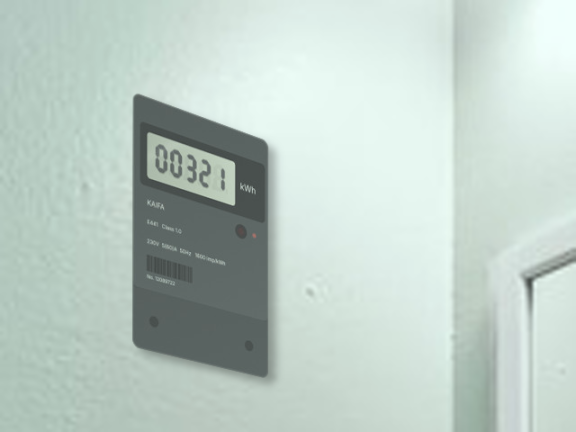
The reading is 321,kWh
